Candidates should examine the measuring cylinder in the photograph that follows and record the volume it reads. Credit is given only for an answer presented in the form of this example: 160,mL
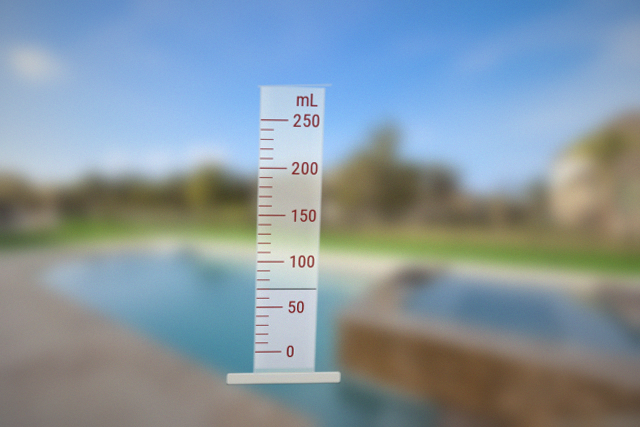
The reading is 70,mL
